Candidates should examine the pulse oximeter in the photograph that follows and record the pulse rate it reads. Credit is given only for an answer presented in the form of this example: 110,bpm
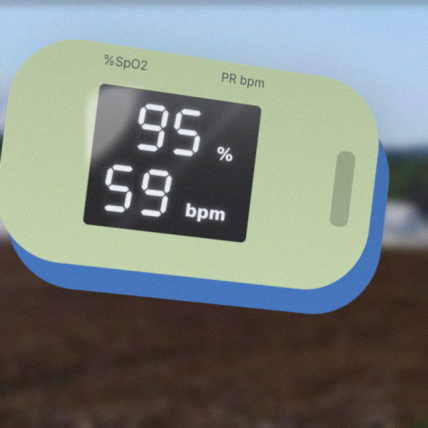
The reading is 59,bpm
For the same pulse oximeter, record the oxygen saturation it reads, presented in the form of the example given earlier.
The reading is 95,%
